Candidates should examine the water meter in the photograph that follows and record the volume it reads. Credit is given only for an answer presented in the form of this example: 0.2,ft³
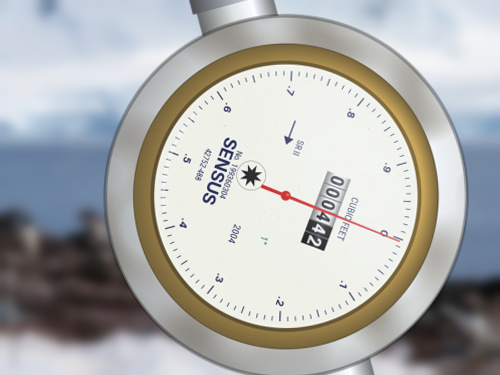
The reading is 442.00,ft³
